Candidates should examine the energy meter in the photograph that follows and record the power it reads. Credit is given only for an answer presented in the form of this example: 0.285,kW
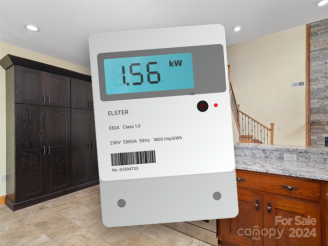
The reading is 1.56,kW
